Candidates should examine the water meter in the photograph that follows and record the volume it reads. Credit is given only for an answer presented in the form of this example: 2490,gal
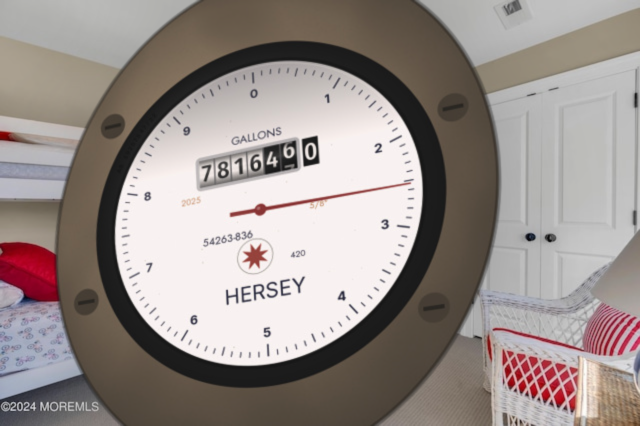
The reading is 7816462.5,gal
